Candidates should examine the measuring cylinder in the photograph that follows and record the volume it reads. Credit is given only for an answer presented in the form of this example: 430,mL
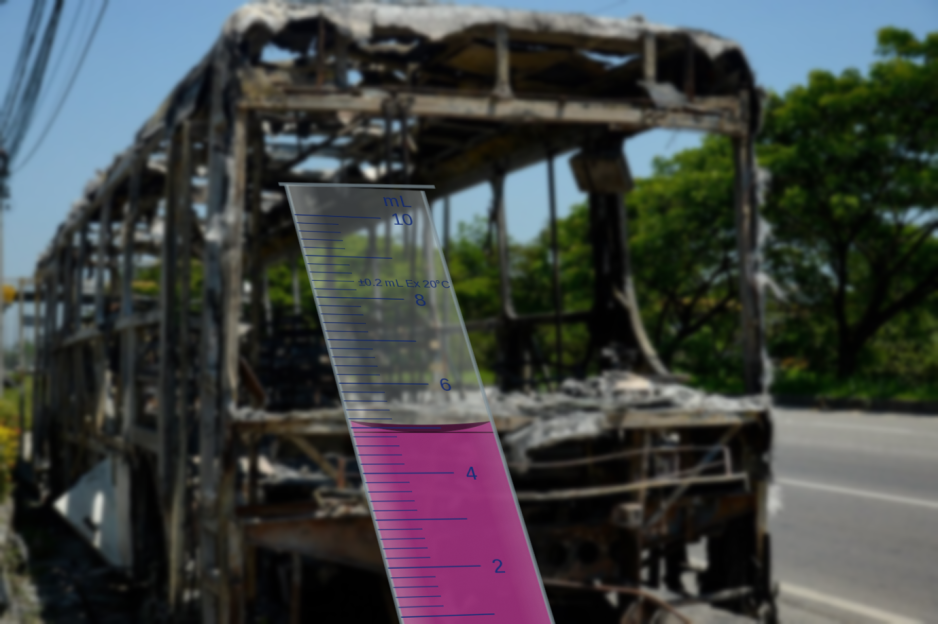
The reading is 4.9,mL
